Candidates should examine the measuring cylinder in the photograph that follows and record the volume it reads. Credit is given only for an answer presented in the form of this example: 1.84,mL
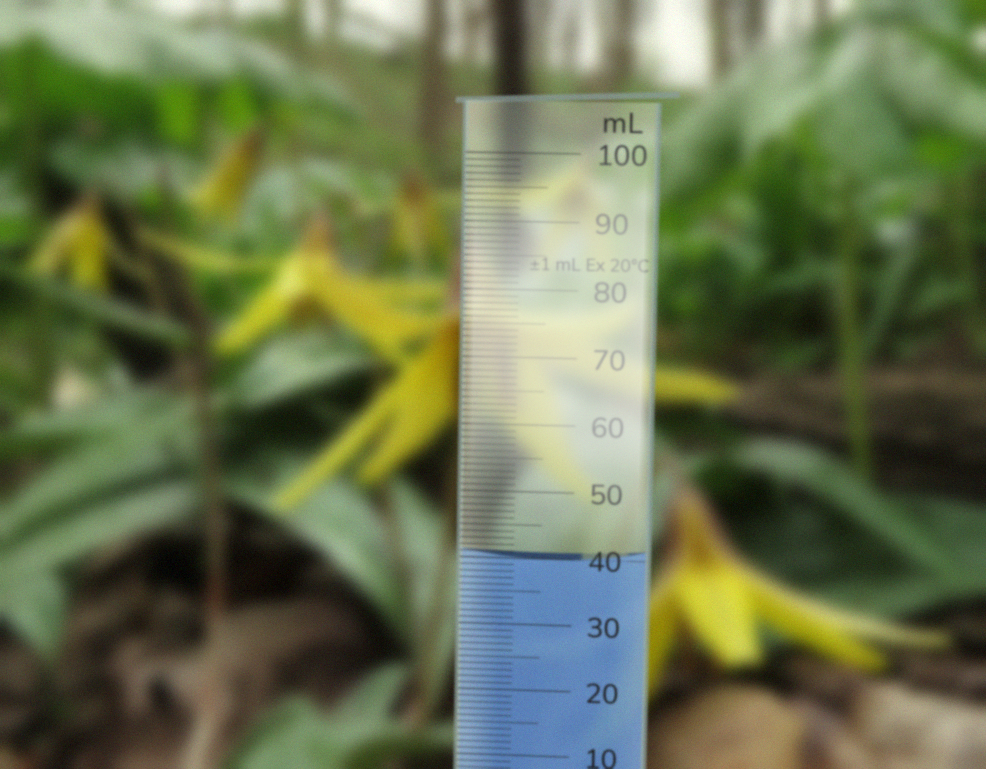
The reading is 40,mL
